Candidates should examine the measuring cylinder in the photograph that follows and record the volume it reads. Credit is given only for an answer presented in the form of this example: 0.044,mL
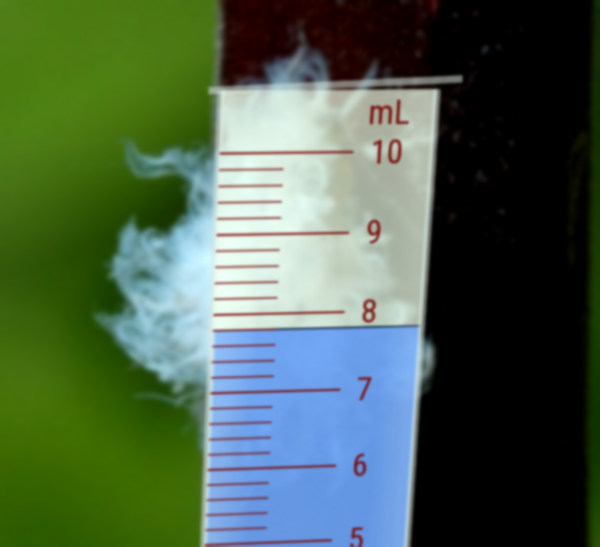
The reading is 7.8,mL
